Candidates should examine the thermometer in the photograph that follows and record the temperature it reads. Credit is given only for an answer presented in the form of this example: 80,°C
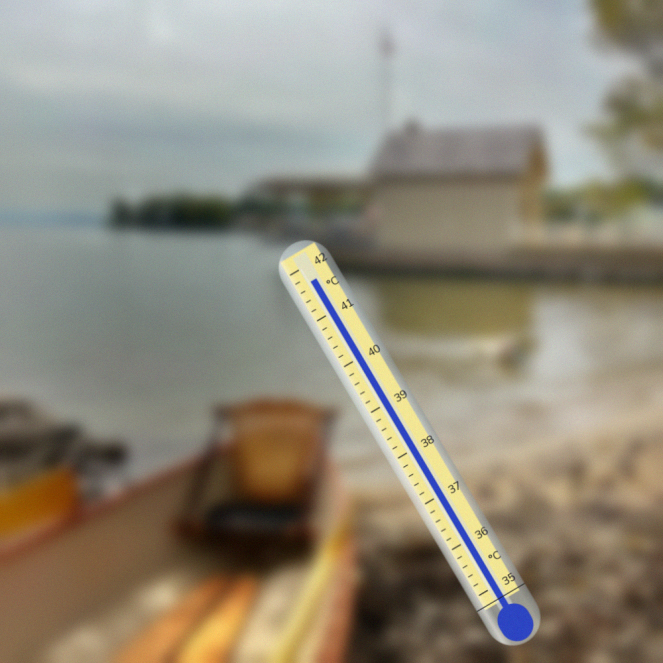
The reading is 41.7,°C
